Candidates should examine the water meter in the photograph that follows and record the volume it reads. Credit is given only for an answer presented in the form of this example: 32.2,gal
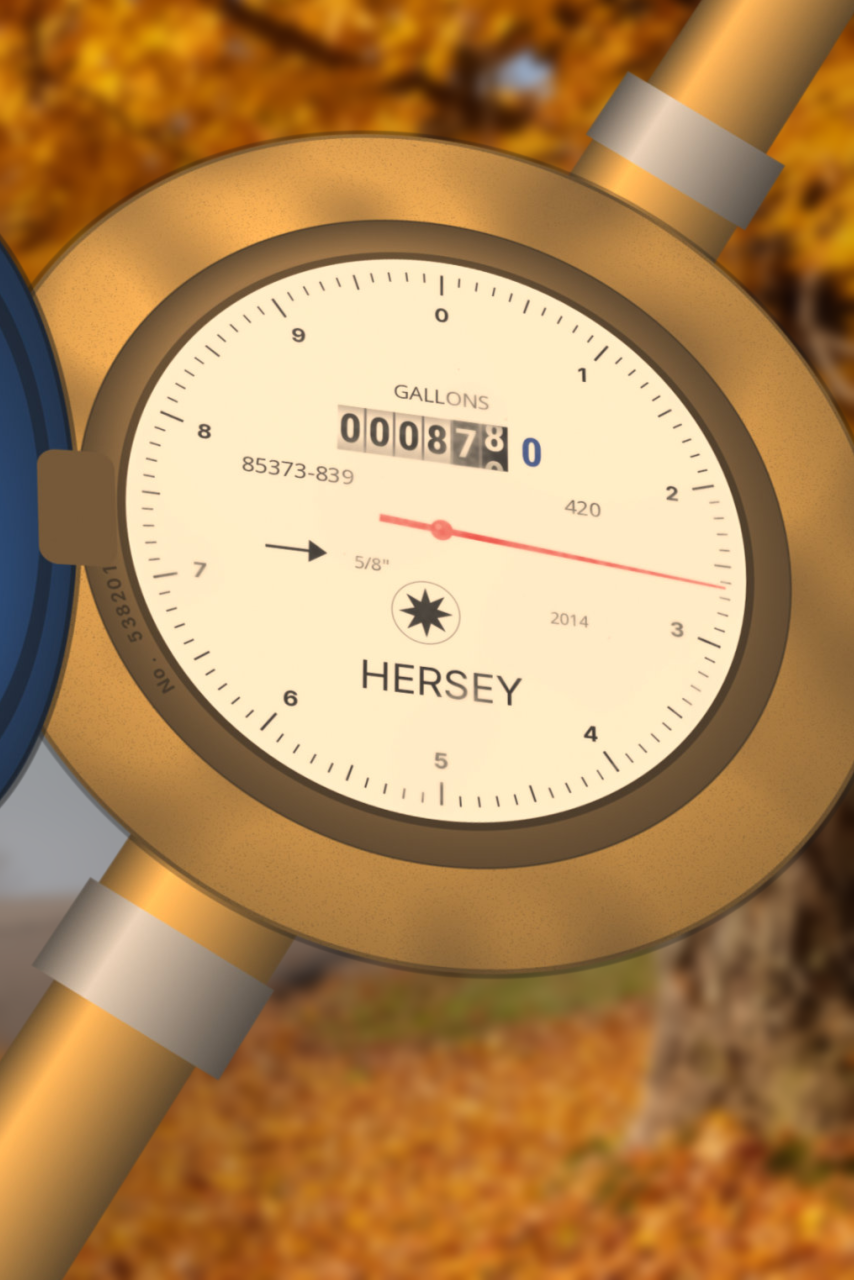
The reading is 8782.6,gal
